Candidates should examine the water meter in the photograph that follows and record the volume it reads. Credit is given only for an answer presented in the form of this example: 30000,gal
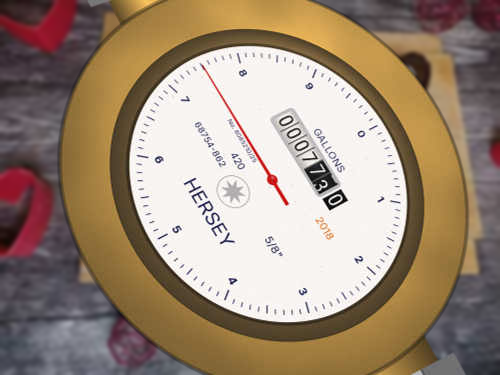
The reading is 7727.5,gal
